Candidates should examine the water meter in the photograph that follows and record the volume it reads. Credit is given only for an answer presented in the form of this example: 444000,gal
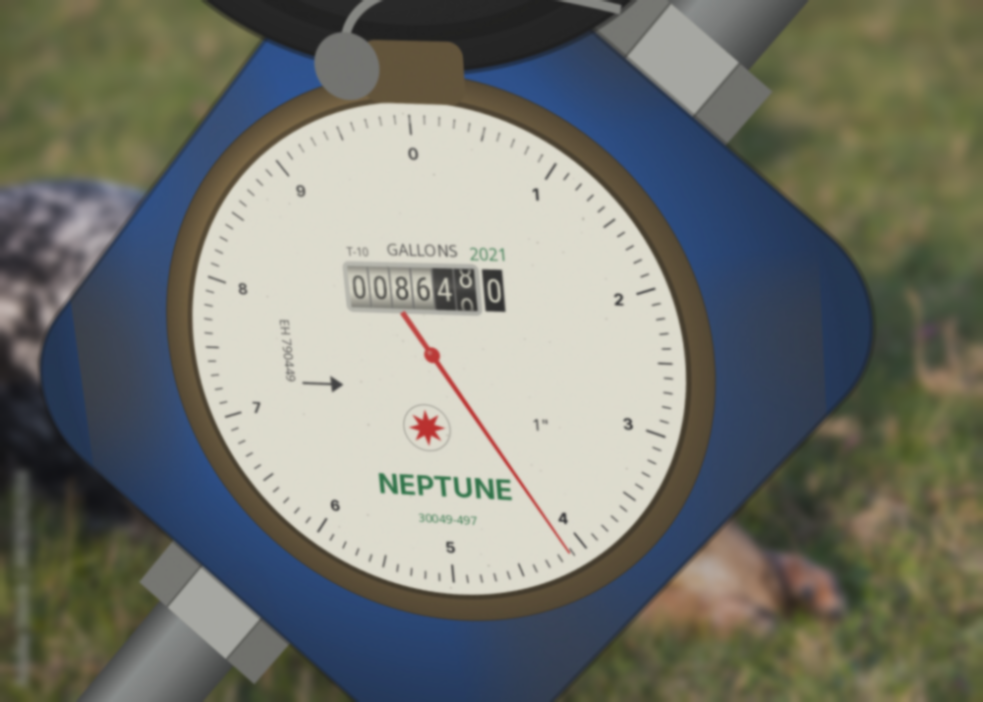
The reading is 86484.1,gal
